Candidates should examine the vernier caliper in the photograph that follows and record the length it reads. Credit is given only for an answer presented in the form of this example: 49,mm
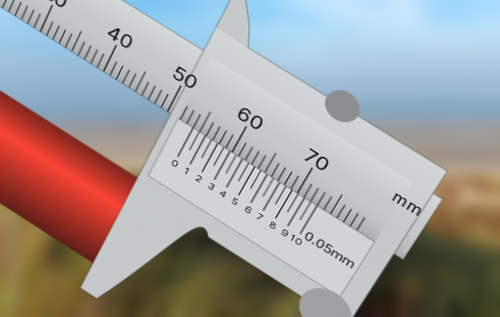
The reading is 54.0,mm
